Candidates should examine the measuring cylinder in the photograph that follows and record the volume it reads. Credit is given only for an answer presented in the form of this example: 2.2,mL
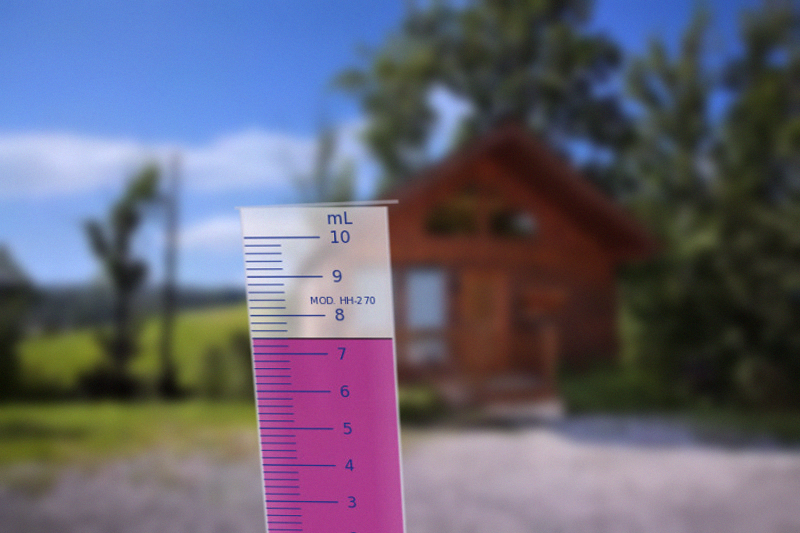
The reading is 7.4,mL
